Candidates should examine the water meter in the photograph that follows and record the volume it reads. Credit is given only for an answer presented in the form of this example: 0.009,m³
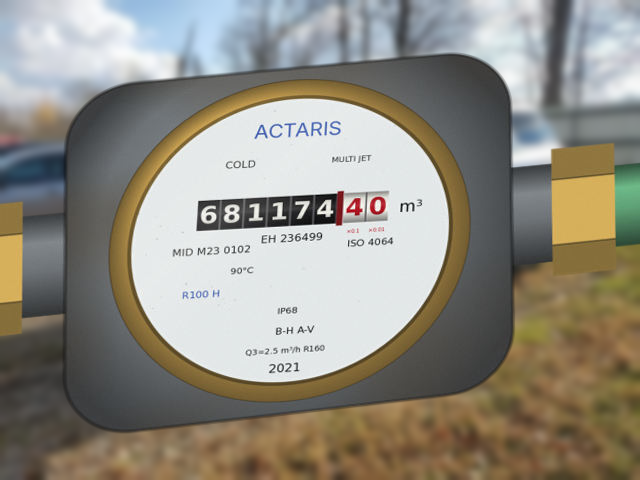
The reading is 681174.40,m³
